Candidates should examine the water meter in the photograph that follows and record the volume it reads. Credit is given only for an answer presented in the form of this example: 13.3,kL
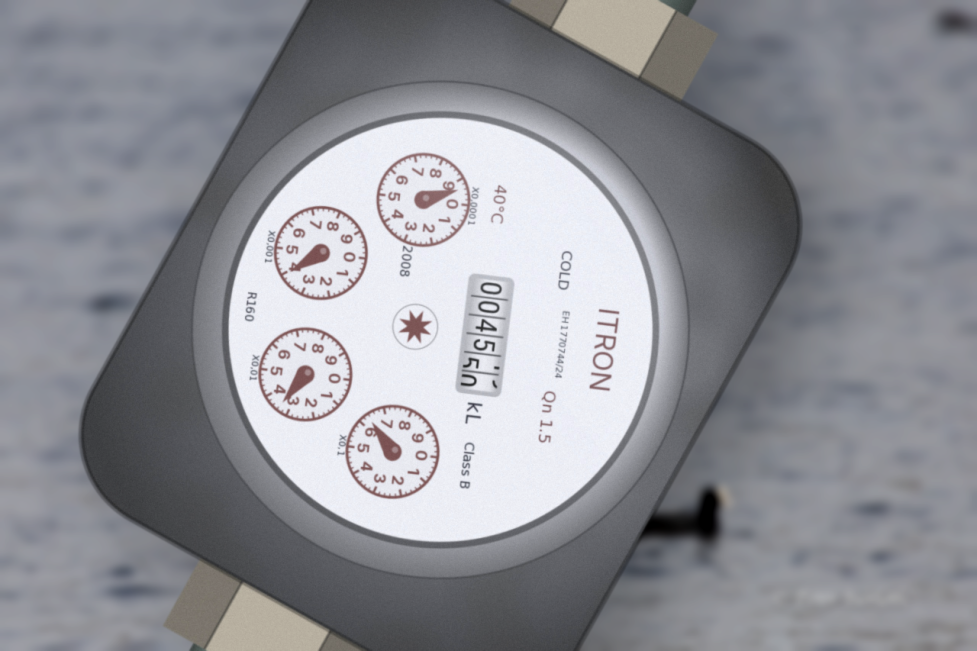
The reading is 4549.6339,kL
